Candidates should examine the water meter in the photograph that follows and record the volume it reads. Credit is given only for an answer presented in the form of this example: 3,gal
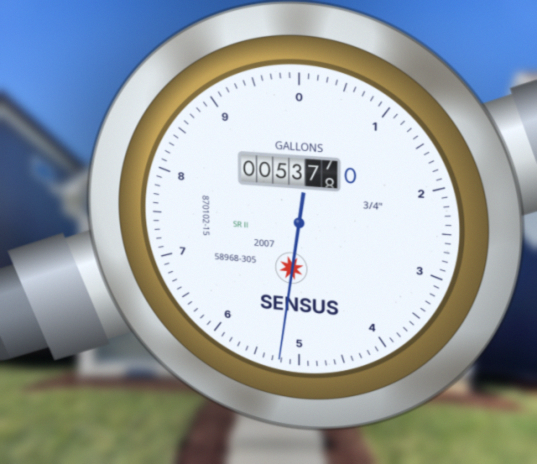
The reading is 53775.2,gal
